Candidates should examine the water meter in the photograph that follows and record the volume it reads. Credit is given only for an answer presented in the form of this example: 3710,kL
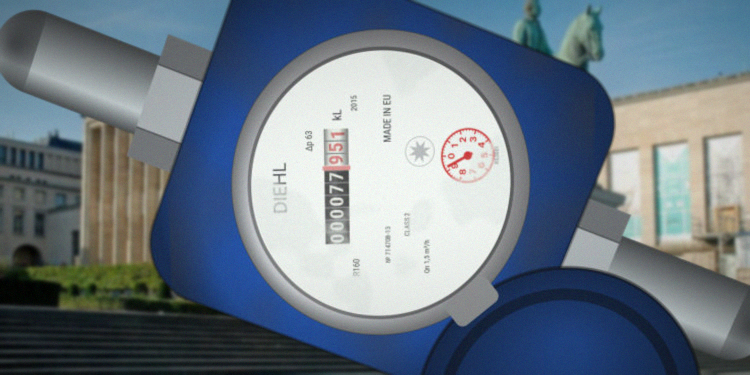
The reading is 77.9509,kL
